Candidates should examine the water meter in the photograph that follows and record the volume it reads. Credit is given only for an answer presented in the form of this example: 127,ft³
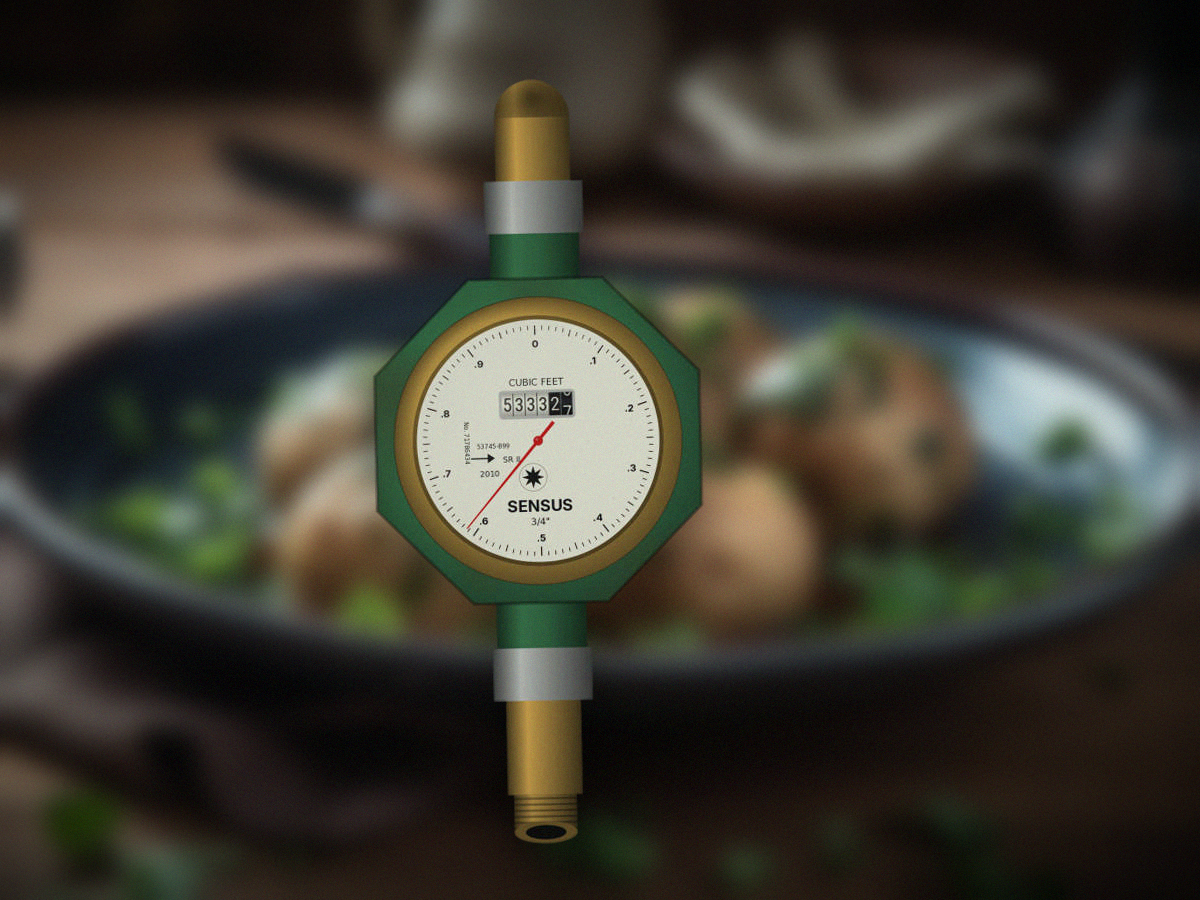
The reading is 533326.61,ft³
